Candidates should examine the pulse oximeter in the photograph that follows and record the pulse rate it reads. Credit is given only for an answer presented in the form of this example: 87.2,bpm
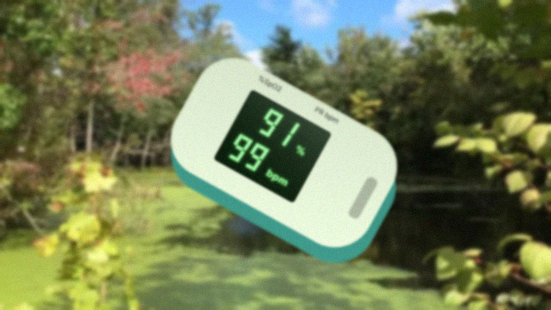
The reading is 99,bpm
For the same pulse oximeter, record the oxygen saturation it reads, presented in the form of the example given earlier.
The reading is 91,%
